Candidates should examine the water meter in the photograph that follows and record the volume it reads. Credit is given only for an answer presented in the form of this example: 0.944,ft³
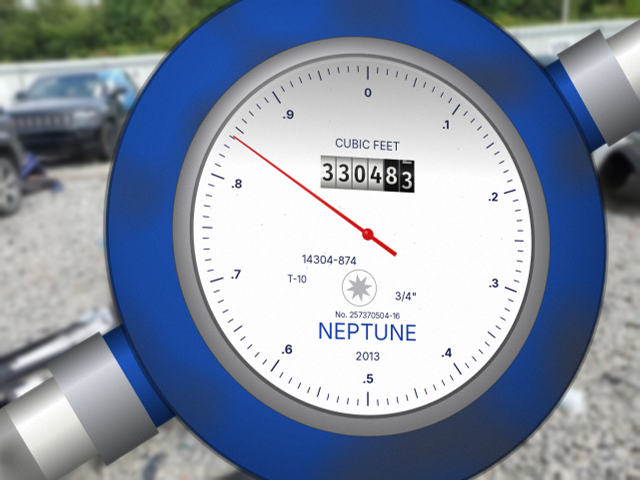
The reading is 330482.84,ft³
